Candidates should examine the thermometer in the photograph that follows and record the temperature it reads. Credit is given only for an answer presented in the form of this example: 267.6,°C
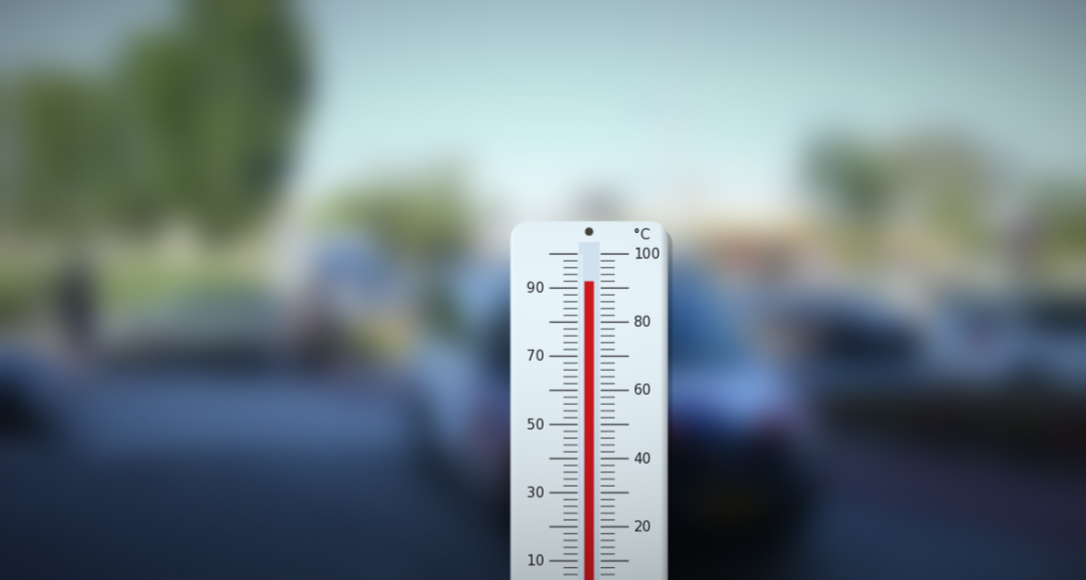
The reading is 92,°C
